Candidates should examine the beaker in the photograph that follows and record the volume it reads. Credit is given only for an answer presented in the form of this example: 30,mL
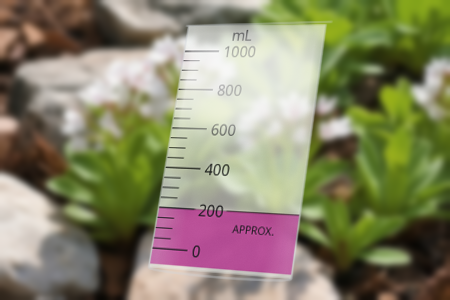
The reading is 200,mL
